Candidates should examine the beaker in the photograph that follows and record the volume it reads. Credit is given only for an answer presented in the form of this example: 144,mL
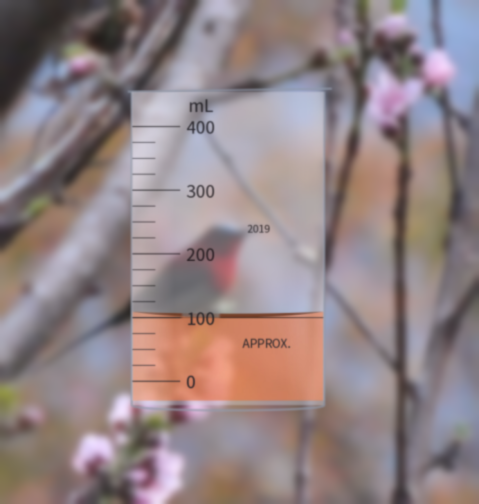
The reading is 100,mL
